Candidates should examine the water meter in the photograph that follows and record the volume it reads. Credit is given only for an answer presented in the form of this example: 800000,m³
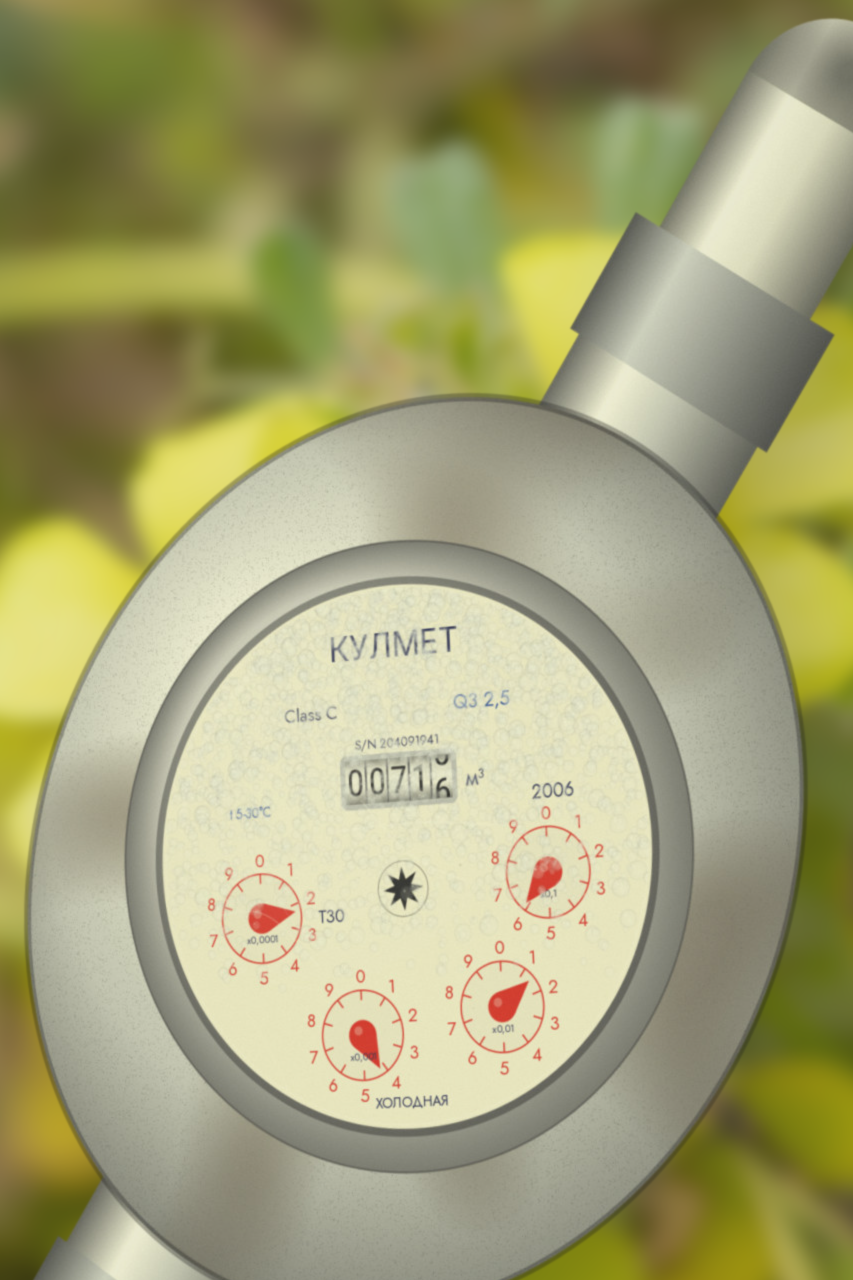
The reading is 715.6142,m³
